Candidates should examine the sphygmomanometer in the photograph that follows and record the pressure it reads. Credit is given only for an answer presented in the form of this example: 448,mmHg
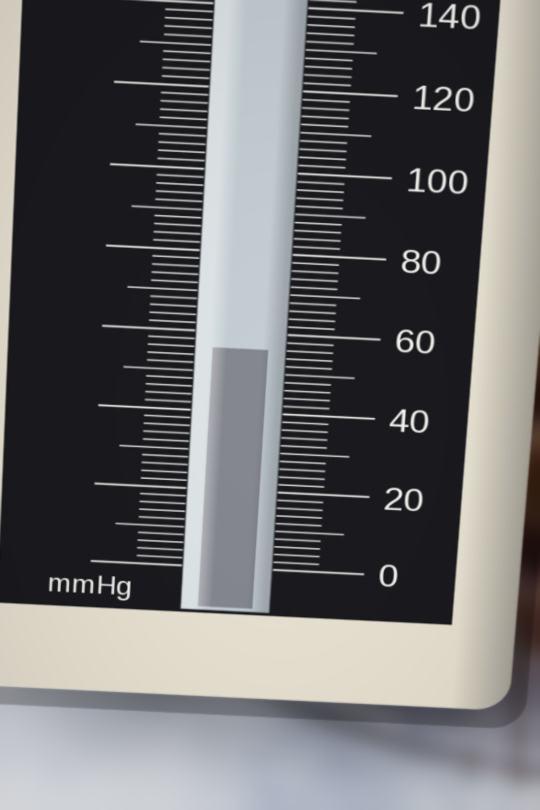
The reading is 56,mmHg
